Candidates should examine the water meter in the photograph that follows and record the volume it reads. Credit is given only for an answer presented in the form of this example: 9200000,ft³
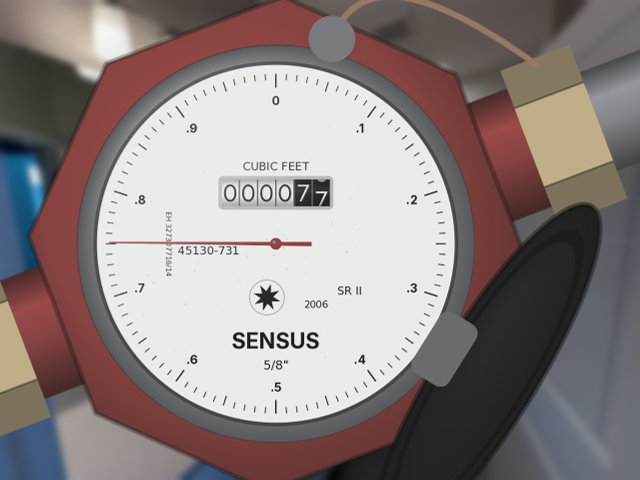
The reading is 76.75,ft³
